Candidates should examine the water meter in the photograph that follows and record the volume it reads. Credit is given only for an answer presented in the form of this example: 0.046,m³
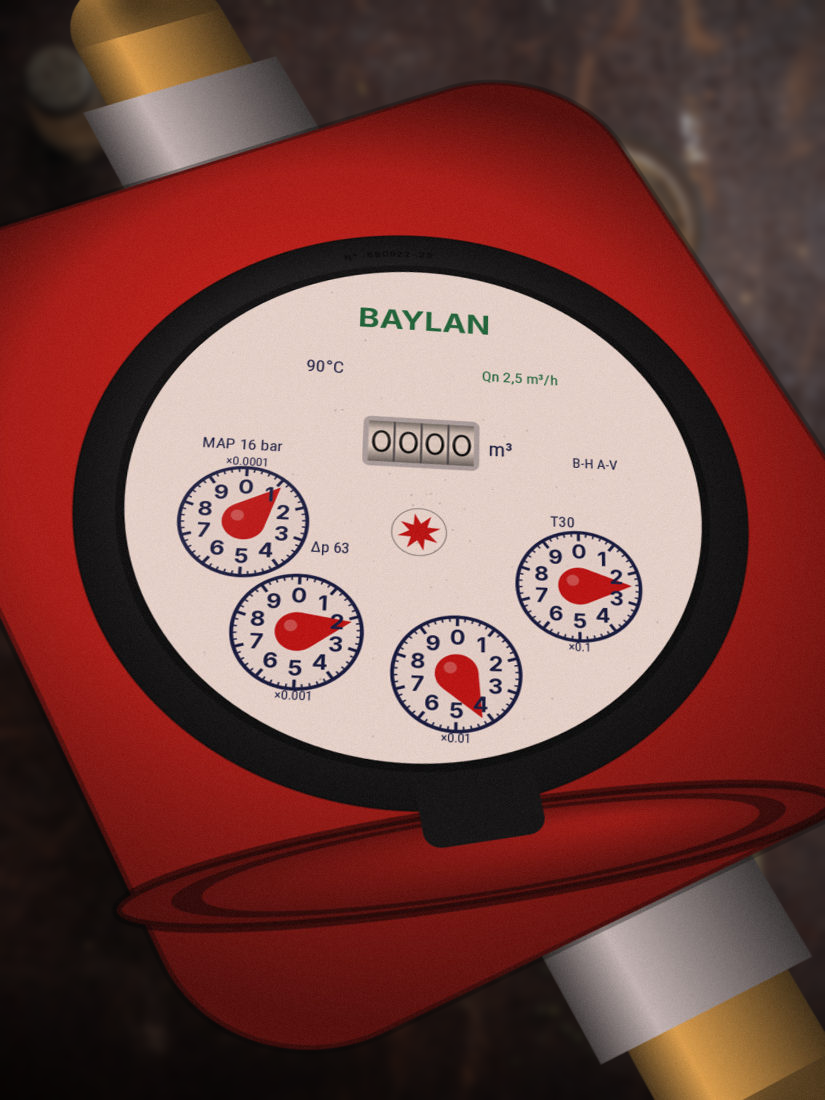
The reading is 0.2421,m³
